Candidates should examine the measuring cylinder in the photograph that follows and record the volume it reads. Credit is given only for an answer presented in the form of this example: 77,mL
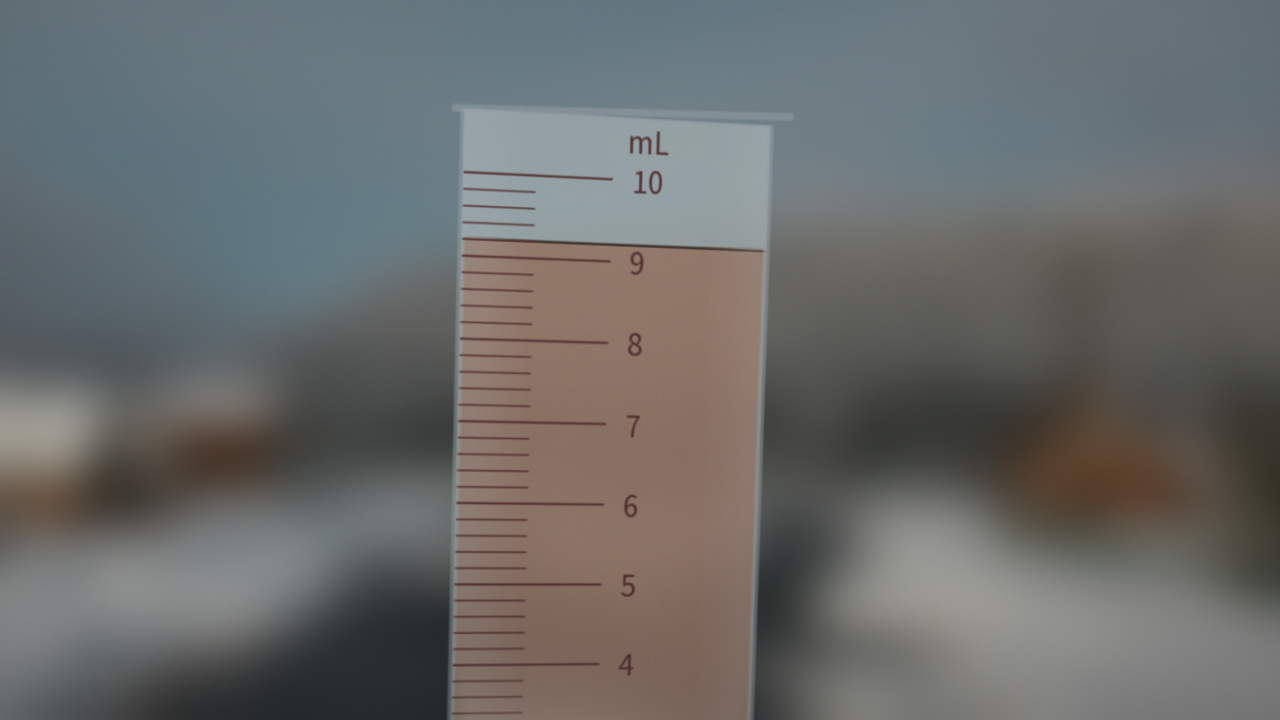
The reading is 9.2,mL
